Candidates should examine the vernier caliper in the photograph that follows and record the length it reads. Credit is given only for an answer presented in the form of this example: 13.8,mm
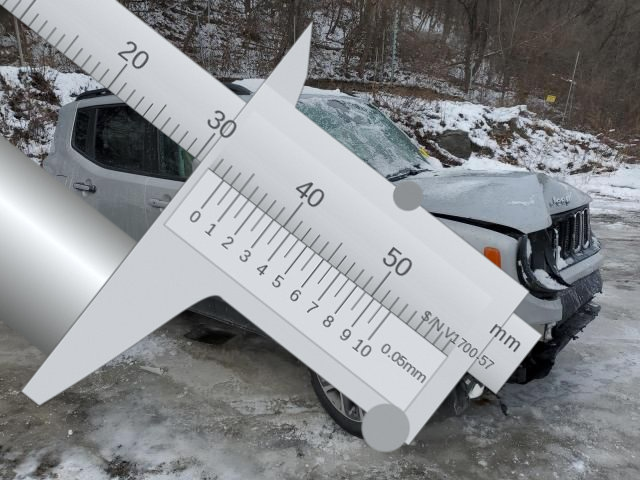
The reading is 33.2,mm
